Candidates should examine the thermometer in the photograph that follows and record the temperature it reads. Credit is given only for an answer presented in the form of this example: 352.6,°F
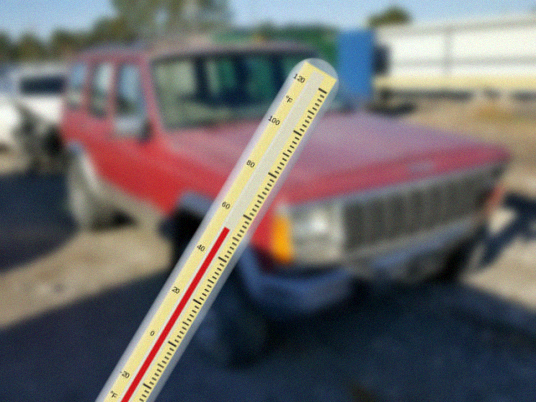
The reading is 52,°F
